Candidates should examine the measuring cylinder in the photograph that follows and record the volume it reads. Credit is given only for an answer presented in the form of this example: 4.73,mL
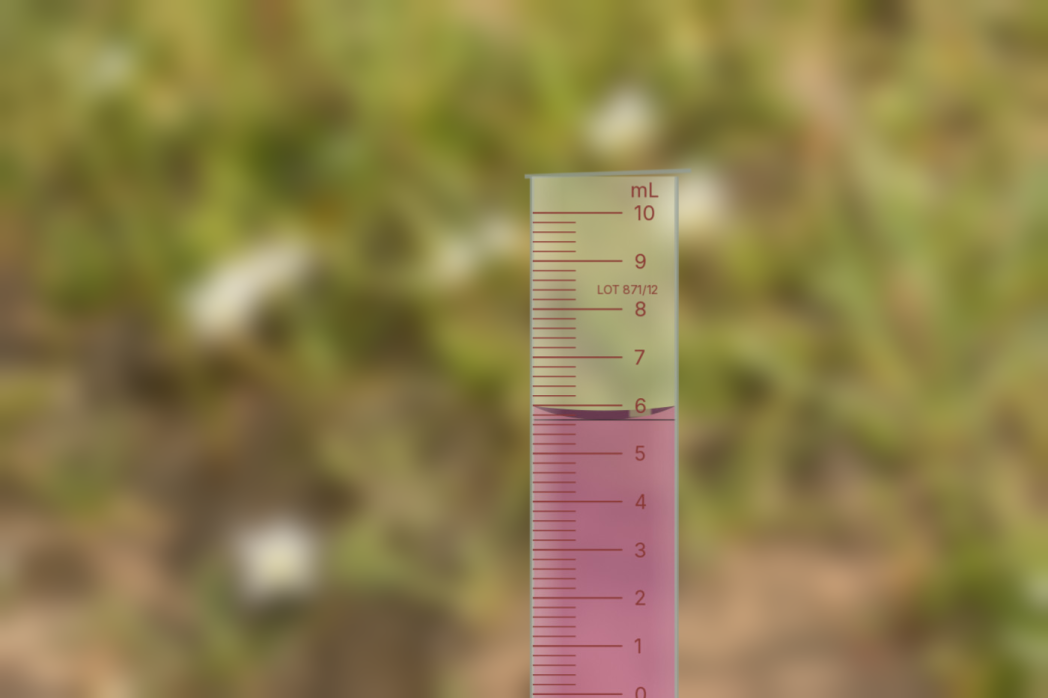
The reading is 5.7,mL
